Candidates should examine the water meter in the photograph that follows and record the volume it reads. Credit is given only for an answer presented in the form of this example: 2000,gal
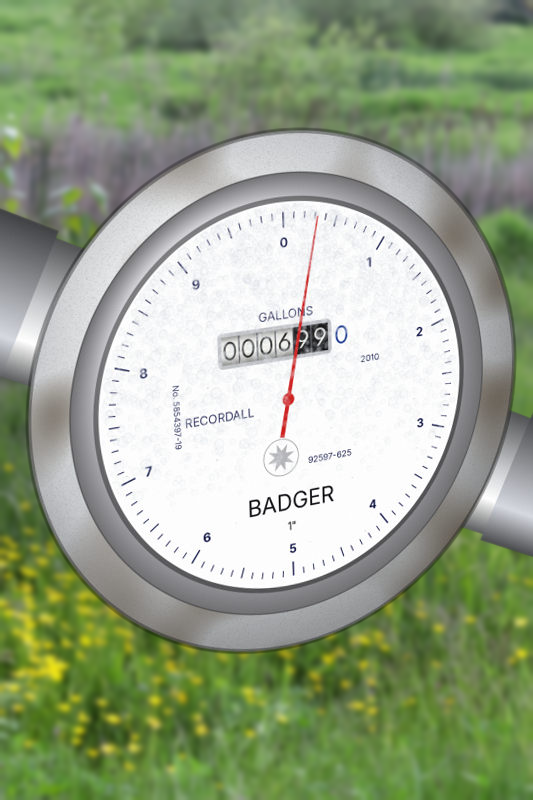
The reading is 6990.3,gal
